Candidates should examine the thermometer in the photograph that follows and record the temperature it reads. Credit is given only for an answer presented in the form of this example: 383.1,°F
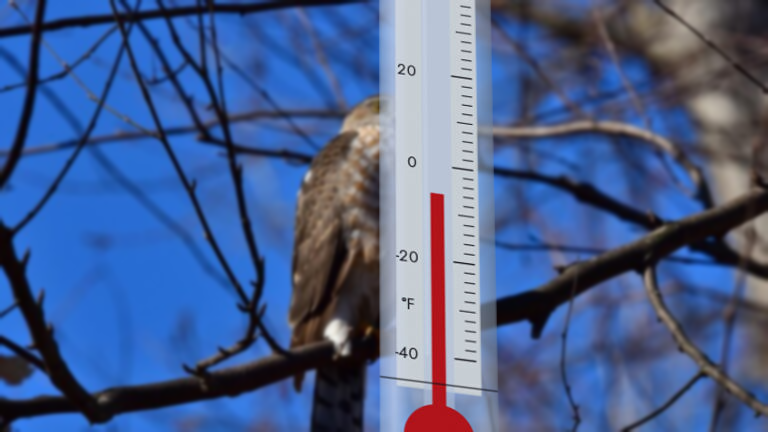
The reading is -6,°F
